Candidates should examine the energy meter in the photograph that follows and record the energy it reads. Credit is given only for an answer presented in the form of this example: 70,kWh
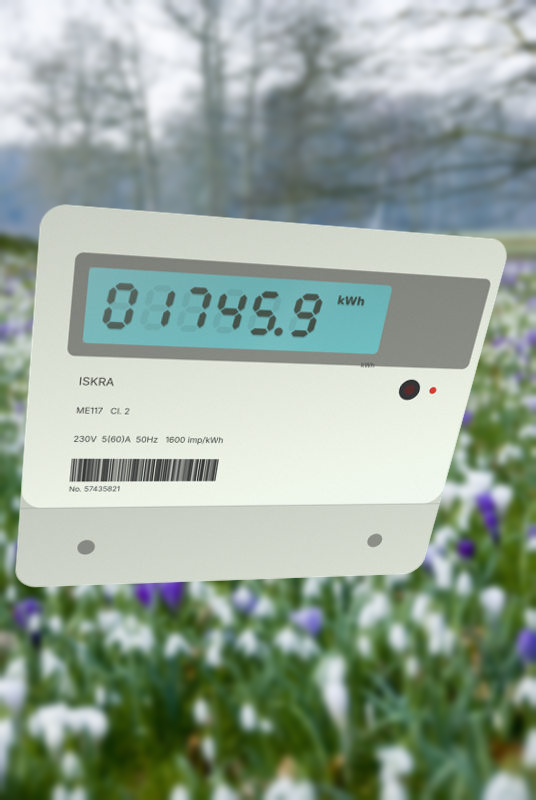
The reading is 1745.9,kWh
